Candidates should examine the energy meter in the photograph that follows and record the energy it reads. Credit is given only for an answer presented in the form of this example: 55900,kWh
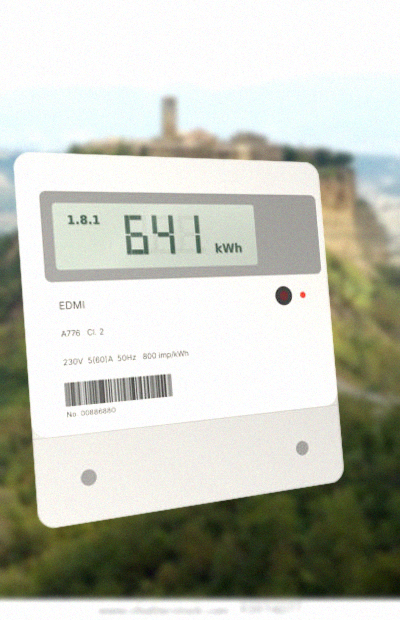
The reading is 641,kWh
